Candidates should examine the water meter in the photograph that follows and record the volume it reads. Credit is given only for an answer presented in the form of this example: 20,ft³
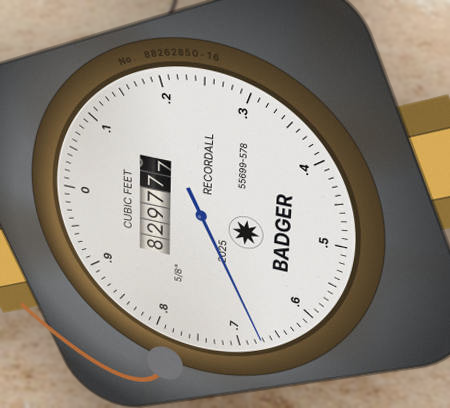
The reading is 829776.67,ft³
